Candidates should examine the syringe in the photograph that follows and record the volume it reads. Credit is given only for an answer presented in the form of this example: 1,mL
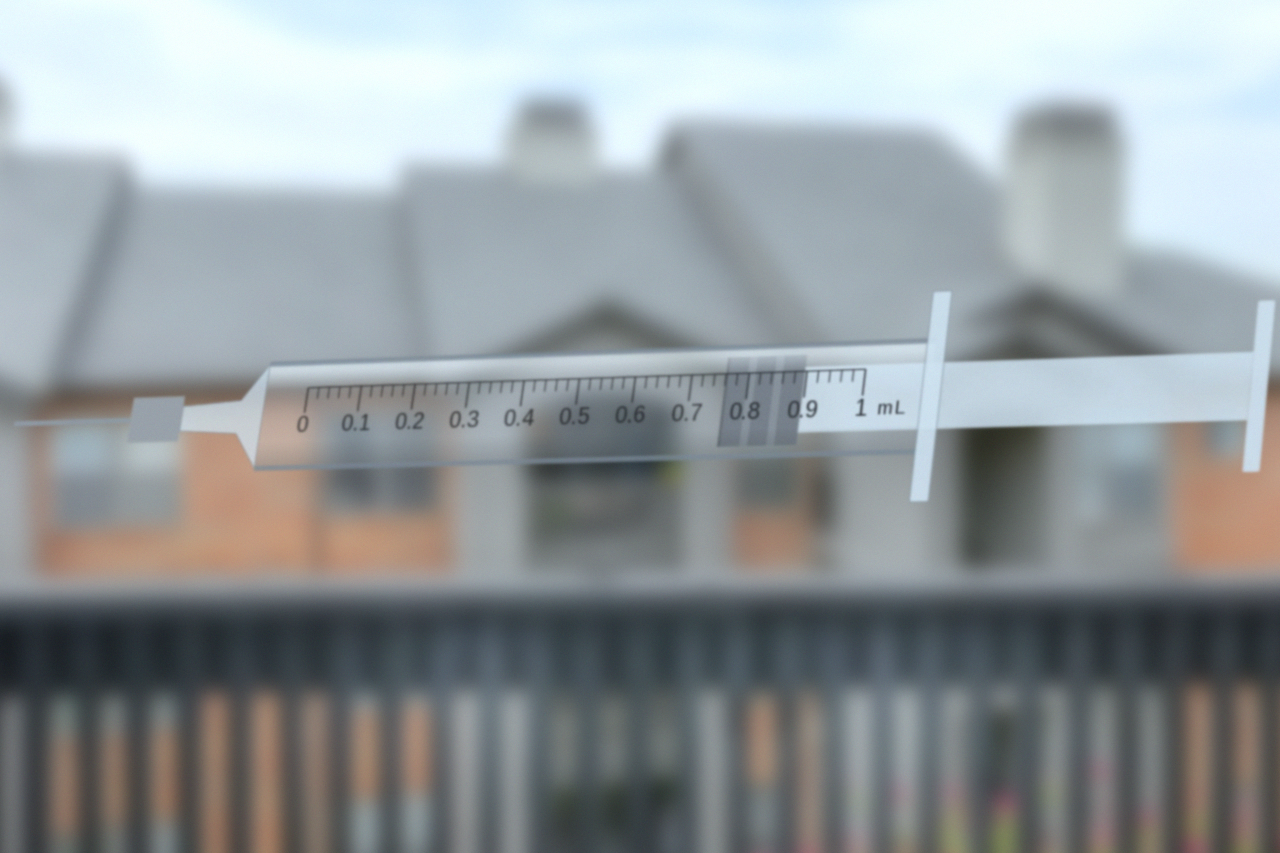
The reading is 0.76,mL
